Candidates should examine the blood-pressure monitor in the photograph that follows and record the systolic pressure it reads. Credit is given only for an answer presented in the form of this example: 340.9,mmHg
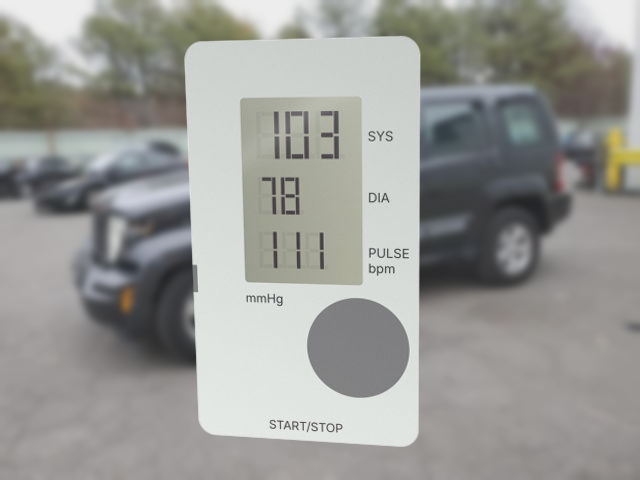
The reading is 103,mmHg
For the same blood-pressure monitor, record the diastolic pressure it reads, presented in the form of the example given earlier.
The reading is 78,mmHg
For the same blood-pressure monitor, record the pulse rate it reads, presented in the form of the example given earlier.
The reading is 111,bpm
